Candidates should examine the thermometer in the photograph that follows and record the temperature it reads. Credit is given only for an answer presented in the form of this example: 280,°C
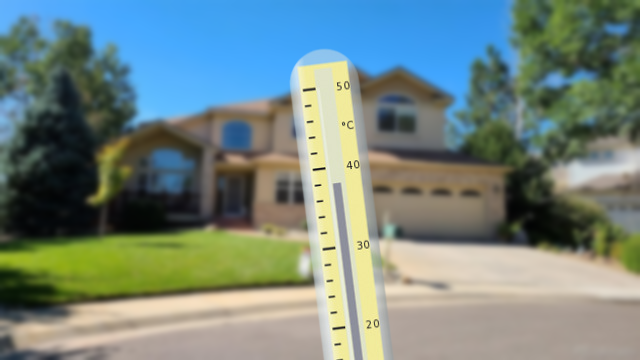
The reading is 38,°C
